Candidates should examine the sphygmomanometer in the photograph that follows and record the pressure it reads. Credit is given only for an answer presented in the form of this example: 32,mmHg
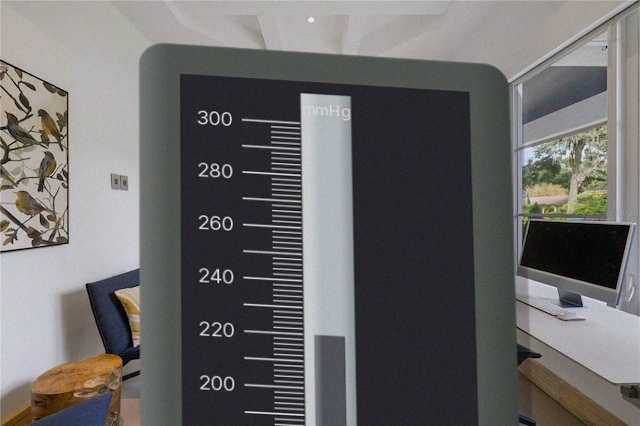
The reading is 220,mmHg
